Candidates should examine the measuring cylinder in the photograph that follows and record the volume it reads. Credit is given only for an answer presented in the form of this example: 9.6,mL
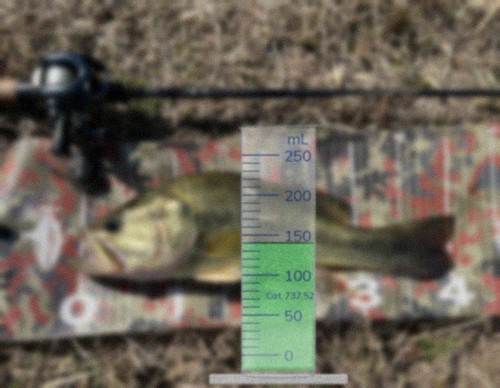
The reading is 140,mL
